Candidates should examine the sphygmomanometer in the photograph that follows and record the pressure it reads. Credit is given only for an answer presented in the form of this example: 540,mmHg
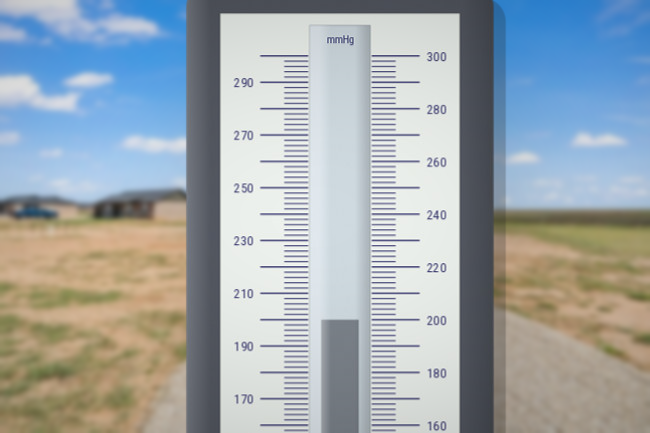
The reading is 200,mmHg
